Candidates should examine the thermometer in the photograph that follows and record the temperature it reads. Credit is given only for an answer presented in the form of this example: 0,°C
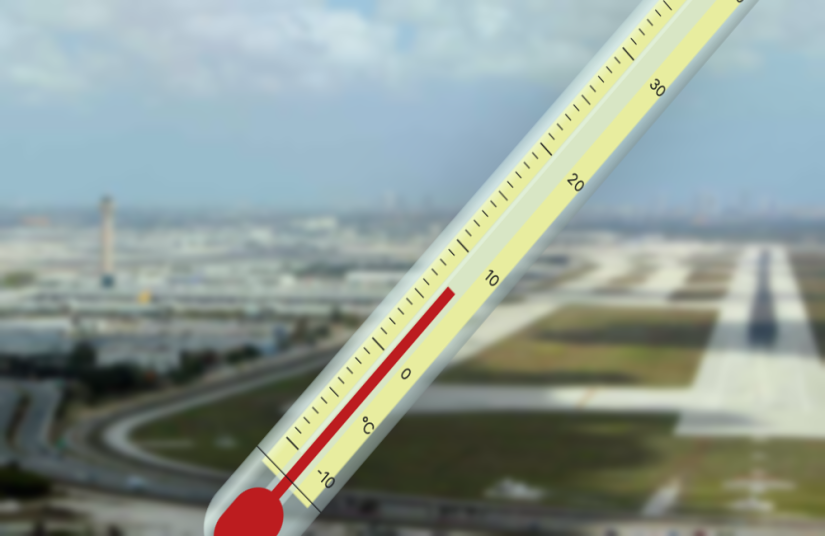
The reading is 7,°C
